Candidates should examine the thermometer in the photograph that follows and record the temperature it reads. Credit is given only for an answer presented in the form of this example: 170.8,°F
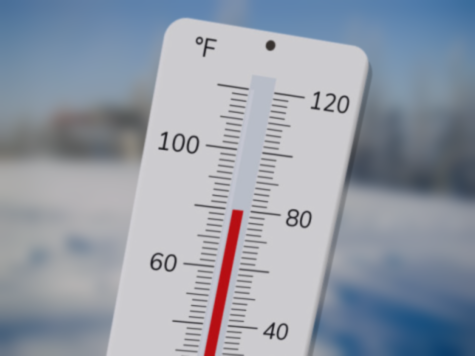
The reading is 80,°F
